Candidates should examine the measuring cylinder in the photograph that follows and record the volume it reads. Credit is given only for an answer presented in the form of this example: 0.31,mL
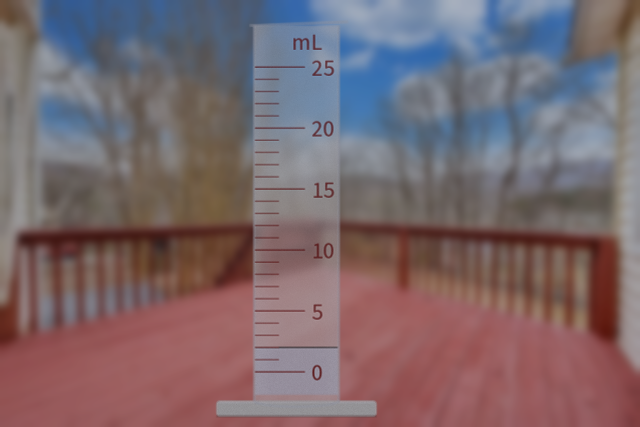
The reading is 2,mL
